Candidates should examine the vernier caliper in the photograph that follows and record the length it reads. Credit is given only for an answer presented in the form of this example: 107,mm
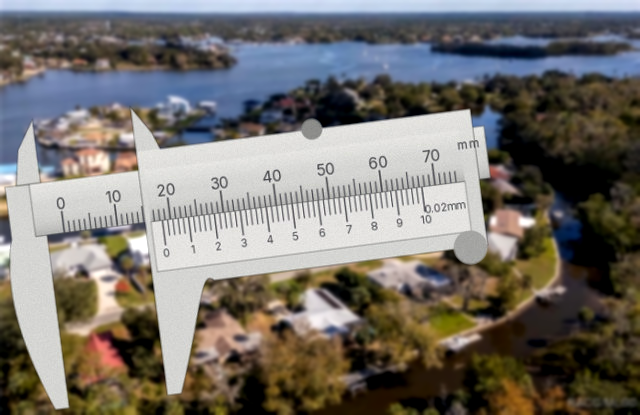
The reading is 18.5,mm
